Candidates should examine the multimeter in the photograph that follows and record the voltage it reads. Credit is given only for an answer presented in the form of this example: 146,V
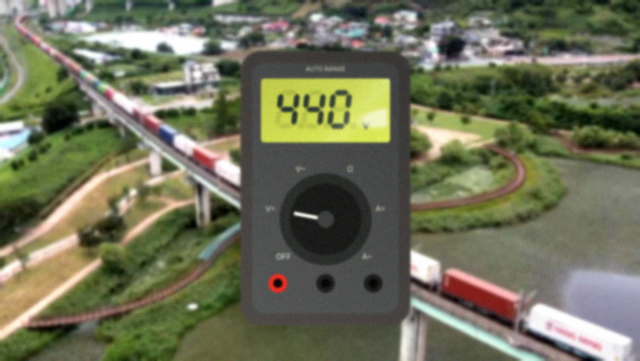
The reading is 440,V
